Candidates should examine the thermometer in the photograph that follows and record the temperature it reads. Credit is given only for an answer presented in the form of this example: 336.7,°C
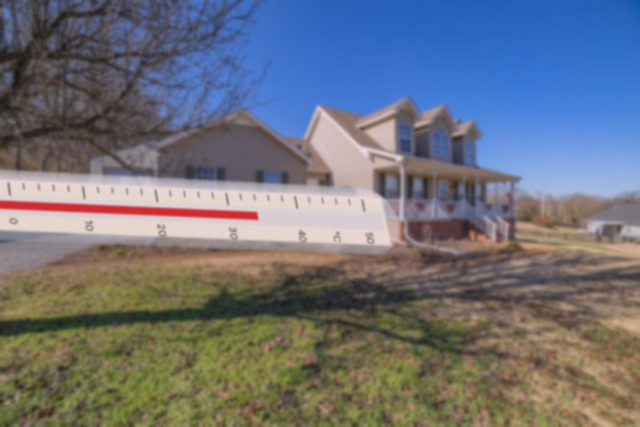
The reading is 34,°C
